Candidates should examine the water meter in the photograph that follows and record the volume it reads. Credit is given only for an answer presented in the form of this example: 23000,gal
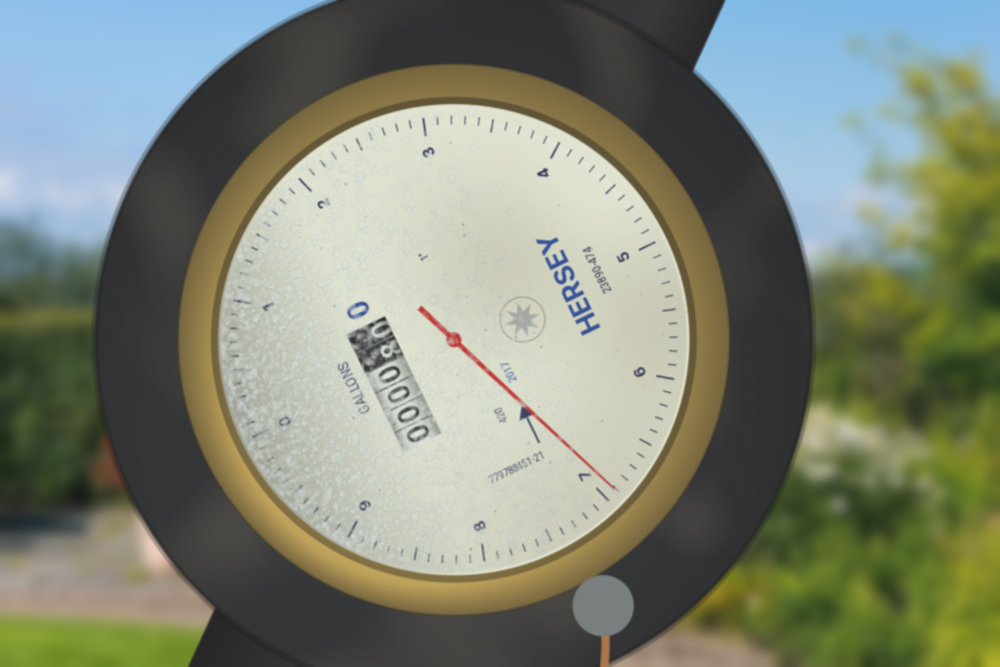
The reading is 796.9,gal
